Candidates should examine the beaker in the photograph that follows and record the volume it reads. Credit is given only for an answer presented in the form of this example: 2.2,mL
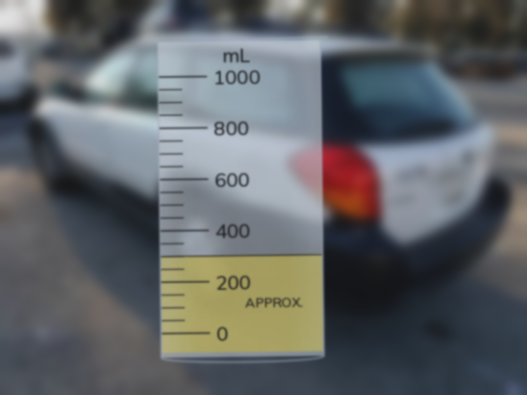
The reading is 300,mL
